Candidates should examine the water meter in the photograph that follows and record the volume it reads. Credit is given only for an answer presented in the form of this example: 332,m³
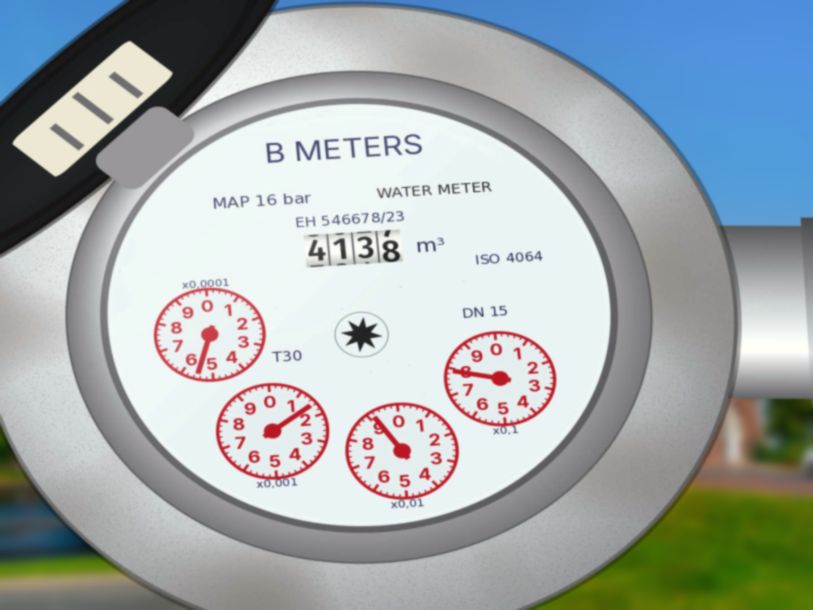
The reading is 4137.7915,m³
